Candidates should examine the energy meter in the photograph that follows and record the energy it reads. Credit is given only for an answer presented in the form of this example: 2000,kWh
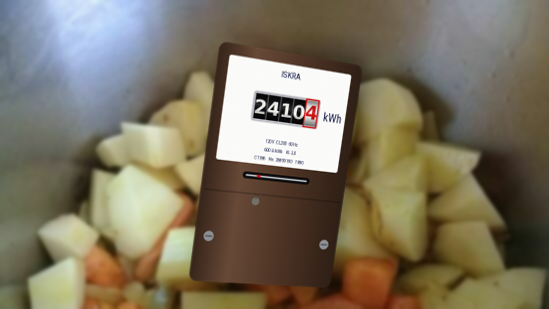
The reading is 2410.4,kWh
